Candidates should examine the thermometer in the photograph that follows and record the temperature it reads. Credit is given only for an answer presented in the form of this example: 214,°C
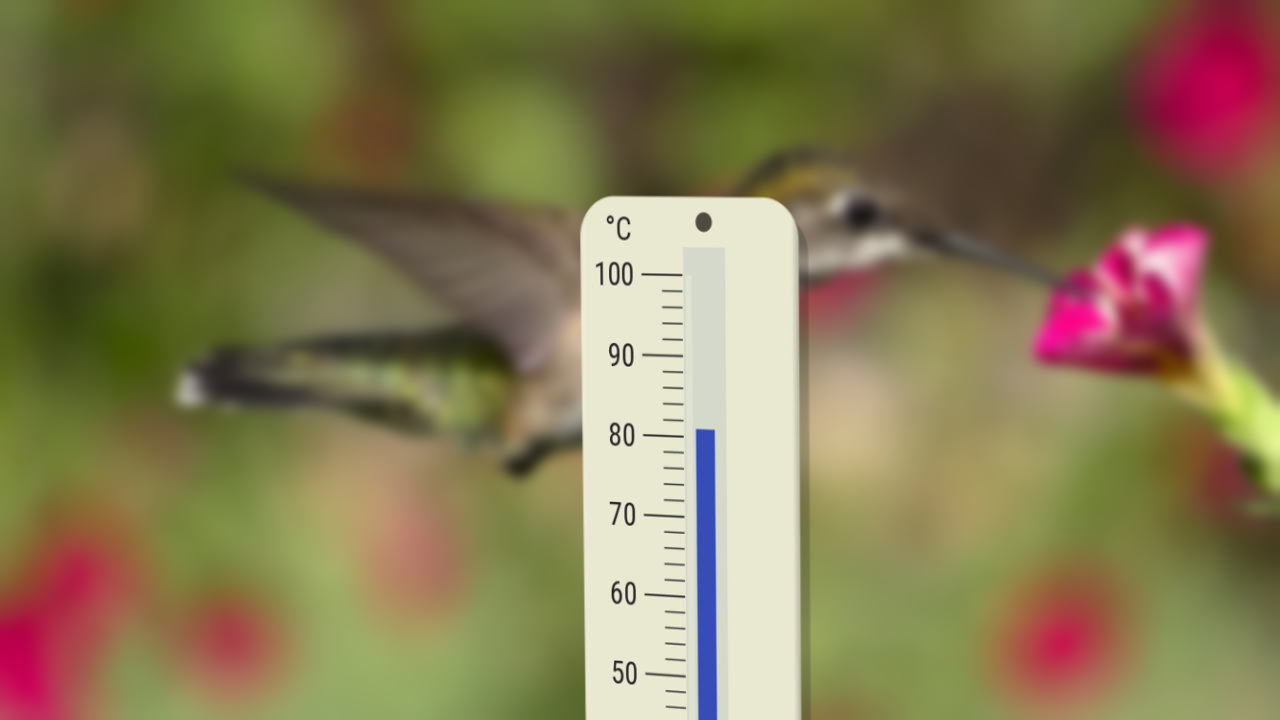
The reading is 81,°C
